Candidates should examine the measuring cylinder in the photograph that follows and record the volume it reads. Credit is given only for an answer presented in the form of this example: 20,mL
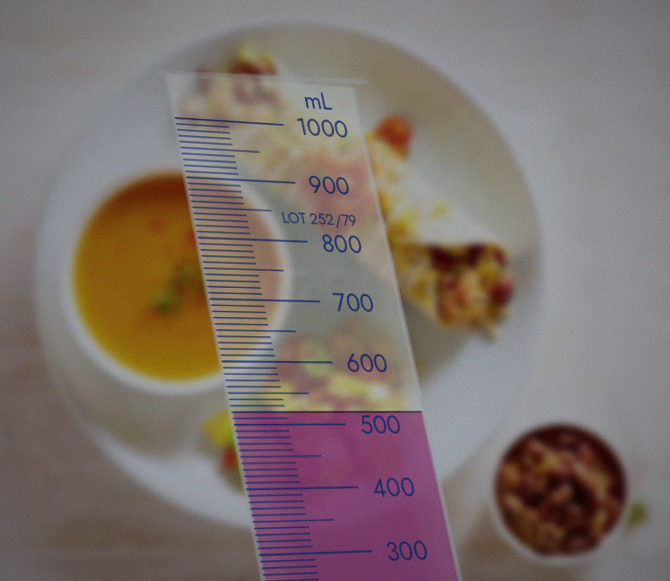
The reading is 520,mL
